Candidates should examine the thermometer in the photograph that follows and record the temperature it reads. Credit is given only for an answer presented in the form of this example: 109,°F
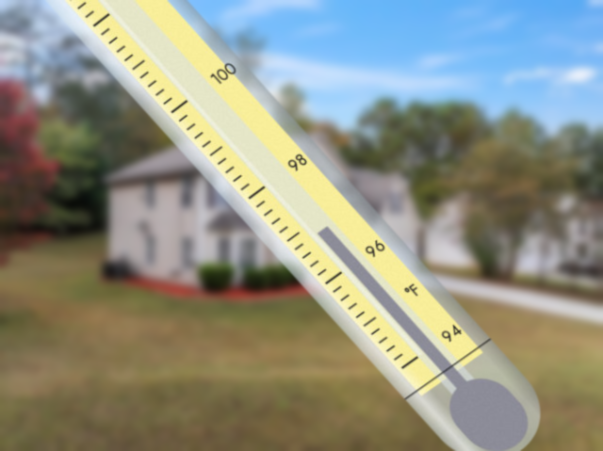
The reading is 96.8,°F
